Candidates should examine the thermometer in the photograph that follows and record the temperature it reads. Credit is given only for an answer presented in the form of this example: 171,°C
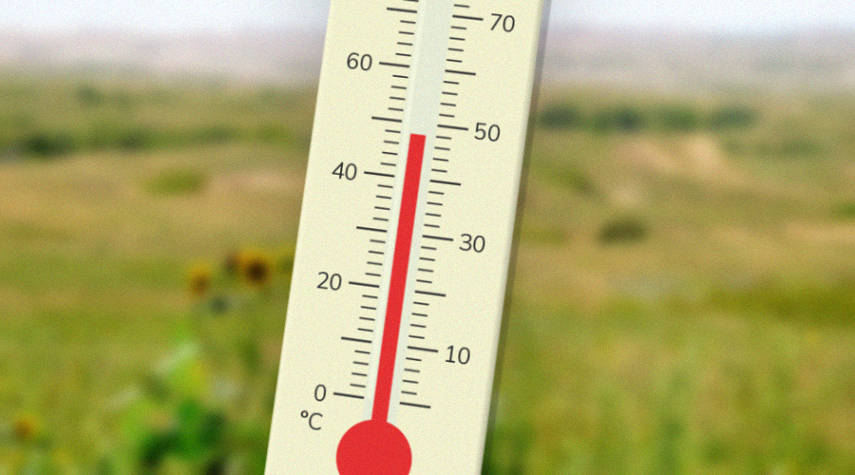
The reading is 48,°C
